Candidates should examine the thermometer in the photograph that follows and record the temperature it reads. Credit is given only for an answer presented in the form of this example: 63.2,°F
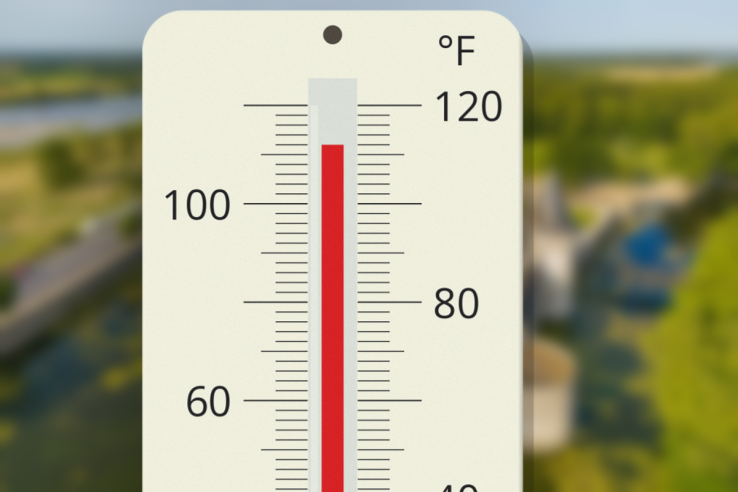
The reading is 112,°F
